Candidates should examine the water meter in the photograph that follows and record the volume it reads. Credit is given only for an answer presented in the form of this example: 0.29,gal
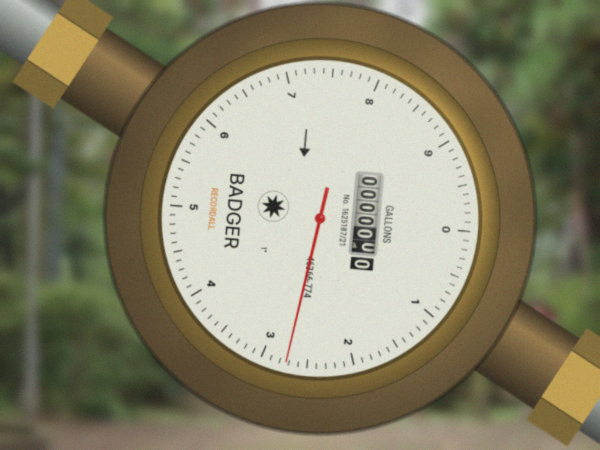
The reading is 2.7,gal
